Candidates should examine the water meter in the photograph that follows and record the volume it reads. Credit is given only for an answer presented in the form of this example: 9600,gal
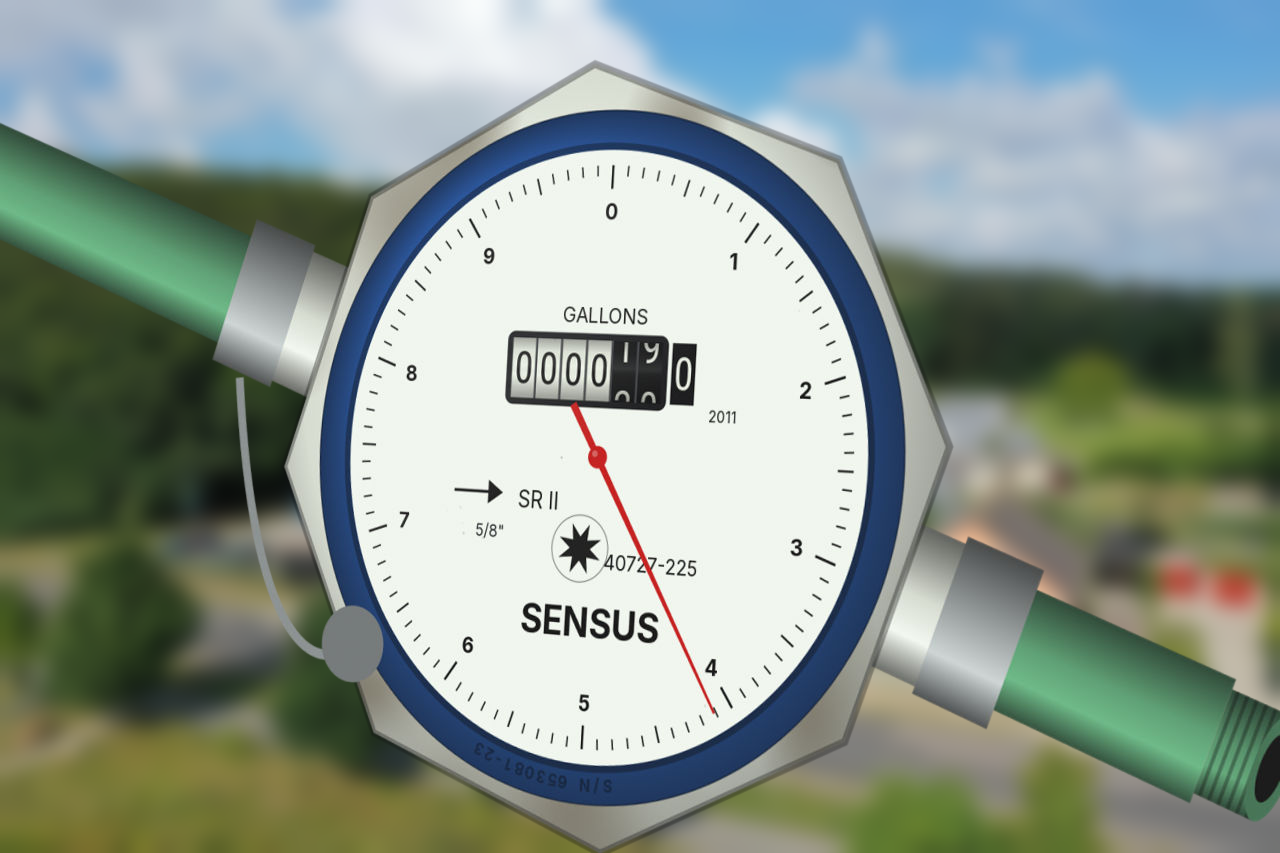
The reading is 194.1,gal
